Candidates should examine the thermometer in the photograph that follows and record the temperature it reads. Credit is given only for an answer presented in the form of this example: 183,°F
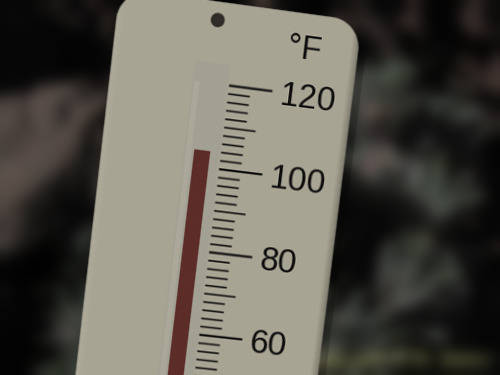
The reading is 104,°F
